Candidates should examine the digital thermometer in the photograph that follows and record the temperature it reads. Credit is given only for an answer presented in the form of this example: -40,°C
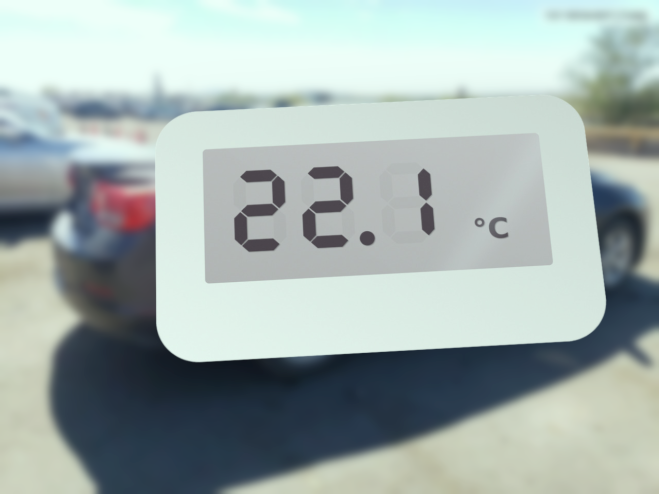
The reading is 22.1,°C
